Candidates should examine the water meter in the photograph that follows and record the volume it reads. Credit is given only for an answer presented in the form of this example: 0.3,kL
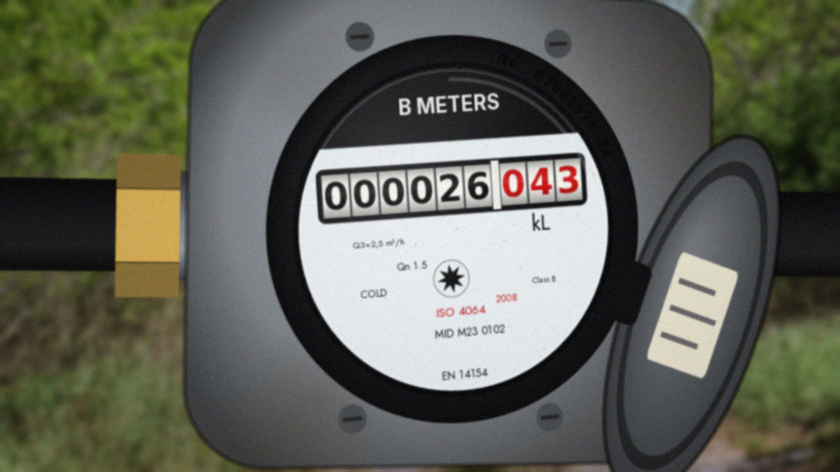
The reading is 26.043,kL
